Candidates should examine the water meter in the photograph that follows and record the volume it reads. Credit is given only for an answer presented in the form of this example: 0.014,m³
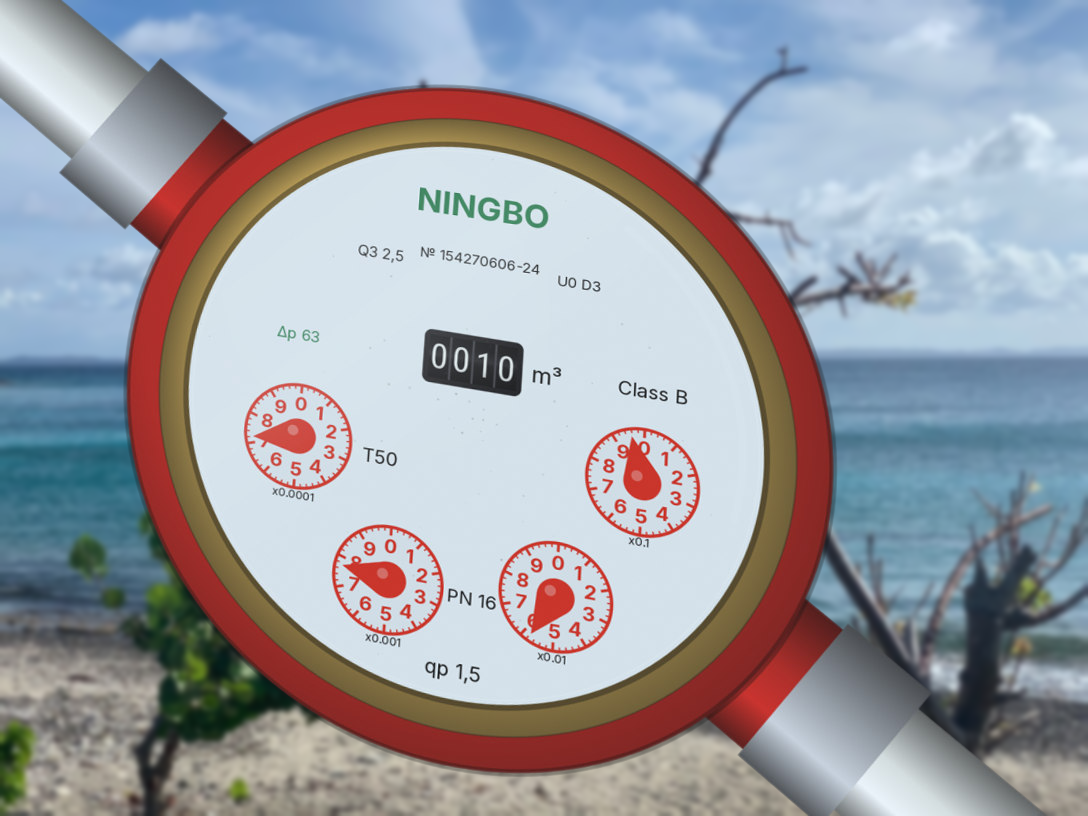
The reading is 9.9577,m³
